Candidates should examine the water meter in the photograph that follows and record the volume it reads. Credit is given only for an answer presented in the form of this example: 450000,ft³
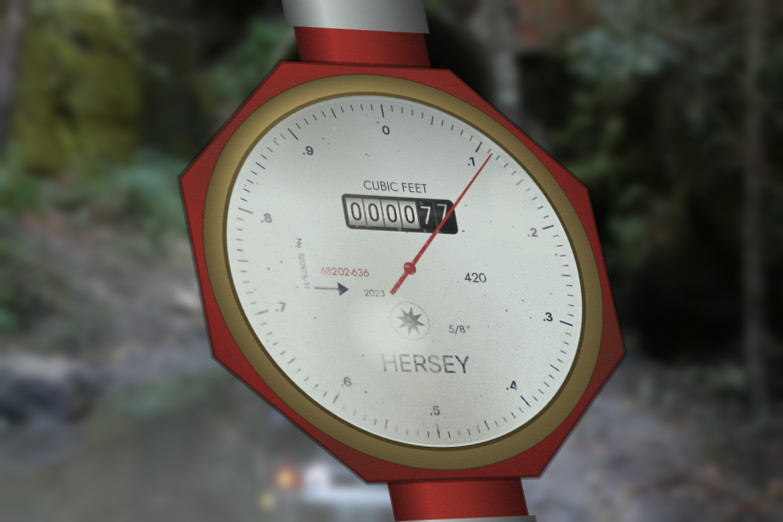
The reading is 77.11,ft³
